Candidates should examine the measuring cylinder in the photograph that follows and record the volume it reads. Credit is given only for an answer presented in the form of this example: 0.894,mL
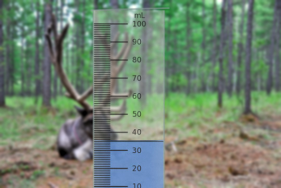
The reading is 35,mL
